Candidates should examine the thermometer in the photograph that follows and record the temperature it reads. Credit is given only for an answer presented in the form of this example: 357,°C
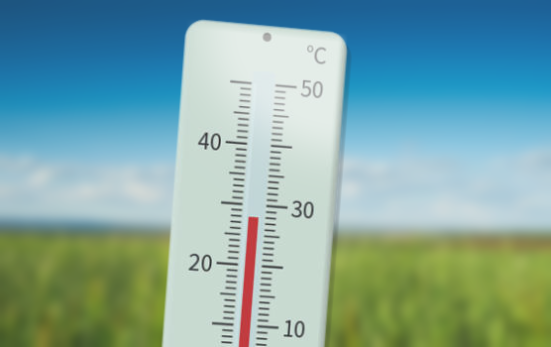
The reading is 28,°C
